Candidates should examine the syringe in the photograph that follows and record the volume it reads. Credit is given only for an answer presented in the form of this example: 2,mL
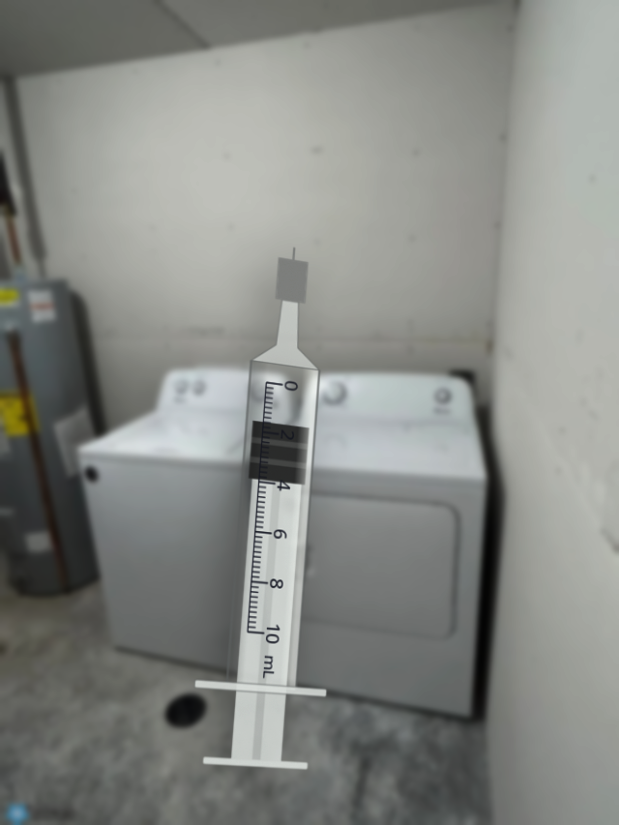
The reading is 1.6,mL
